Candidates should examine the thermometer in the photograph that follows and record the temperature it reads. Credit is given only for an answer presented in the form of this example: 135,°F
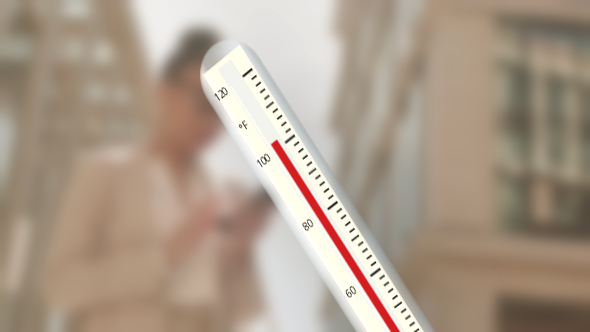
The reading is 102,°F
